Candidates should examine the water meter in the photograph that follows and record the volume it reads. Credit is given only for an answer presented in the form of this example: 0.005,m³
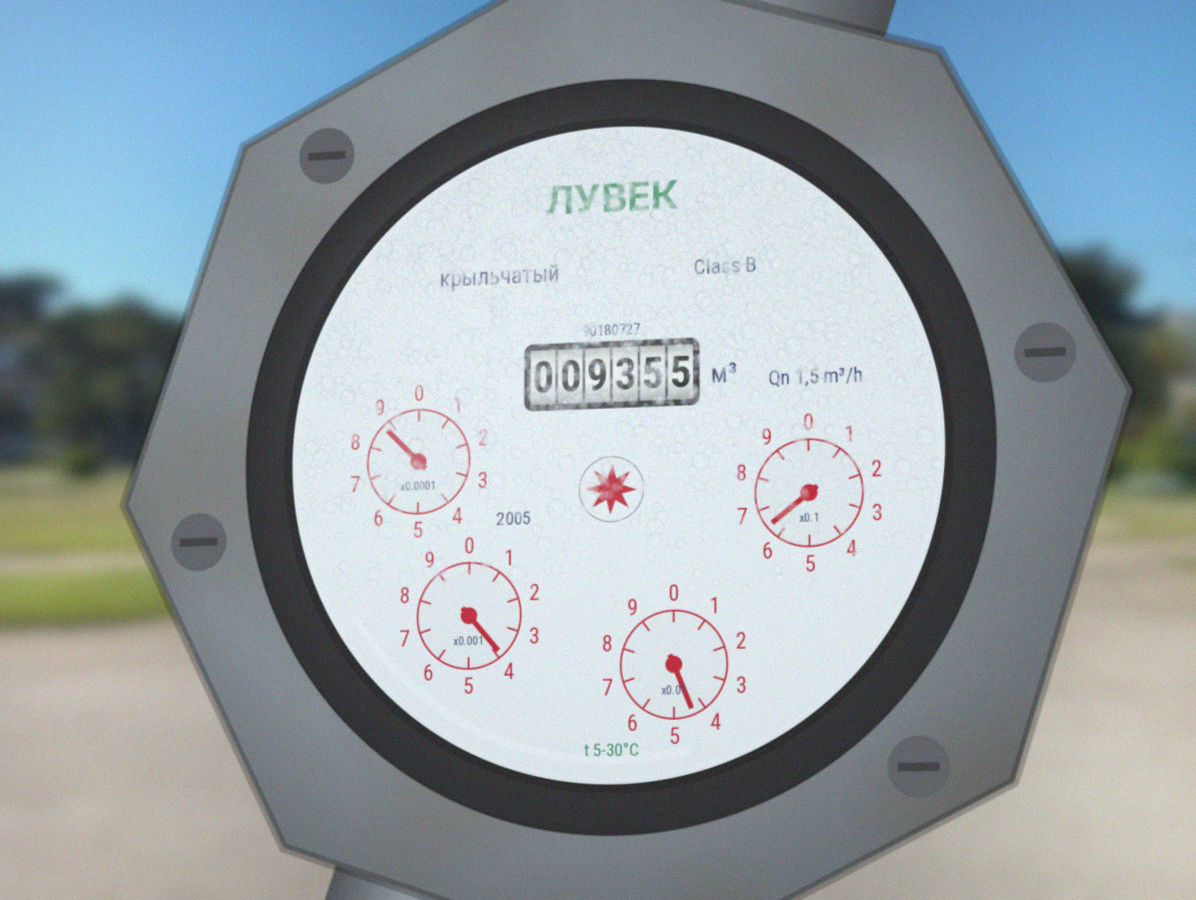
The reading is 9355.6438,m³
